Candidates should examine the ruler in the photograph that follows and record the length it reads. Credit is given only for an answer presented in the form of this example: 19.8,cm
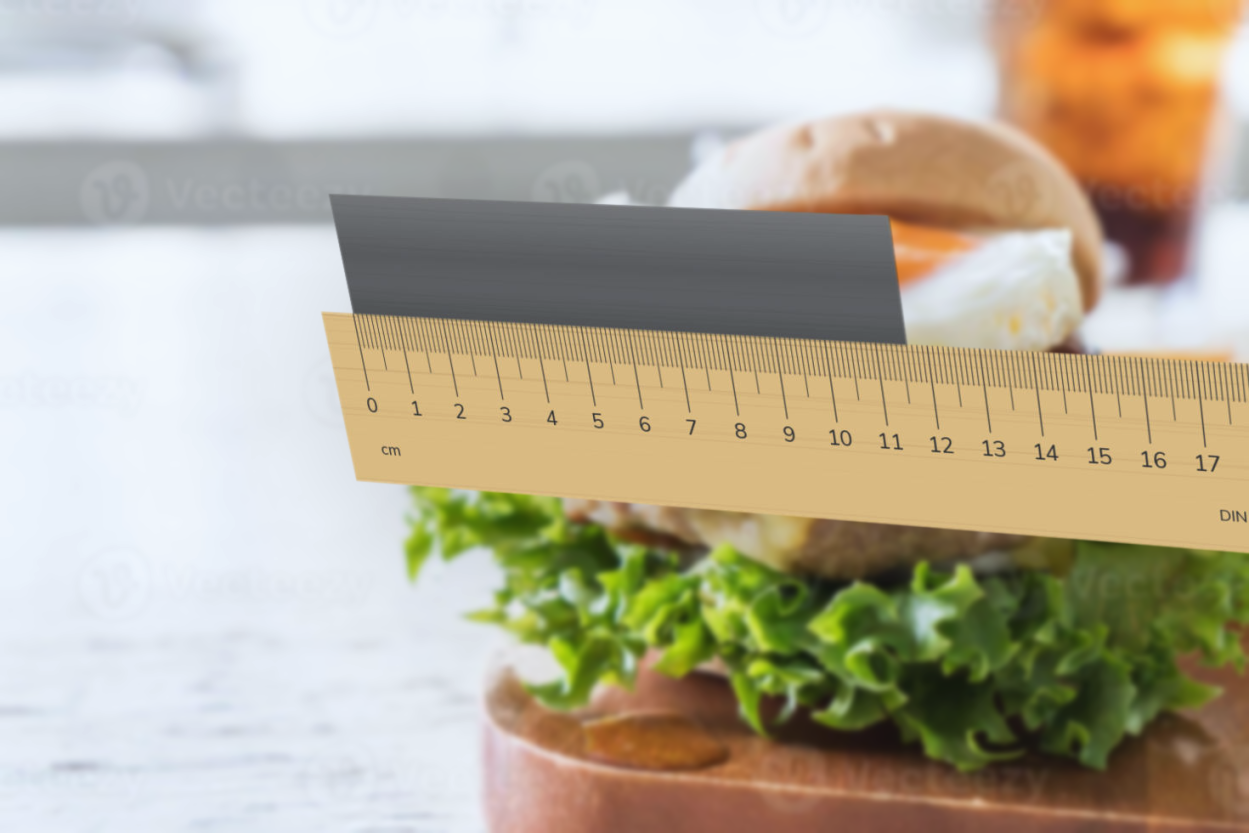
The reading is 11.6,cm
